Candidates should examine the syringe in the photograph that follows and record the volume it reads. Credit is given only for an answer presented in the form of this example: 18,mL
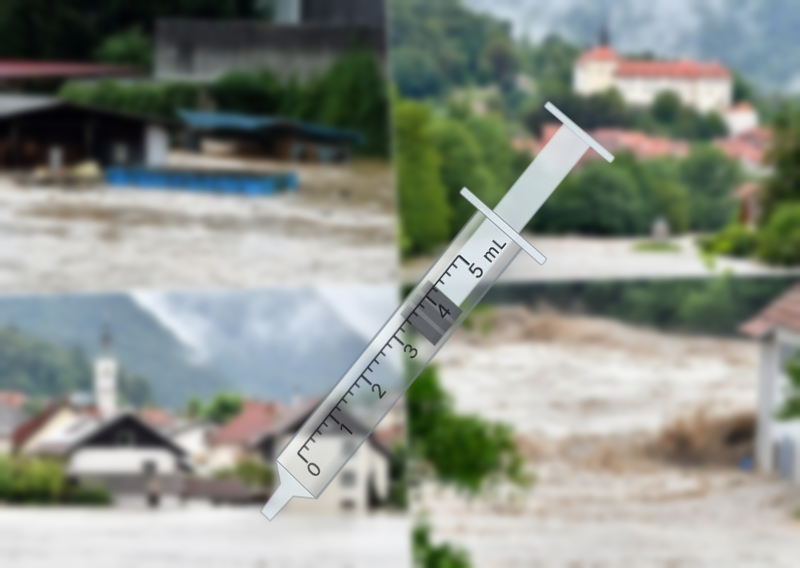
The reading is 3.4,mL
